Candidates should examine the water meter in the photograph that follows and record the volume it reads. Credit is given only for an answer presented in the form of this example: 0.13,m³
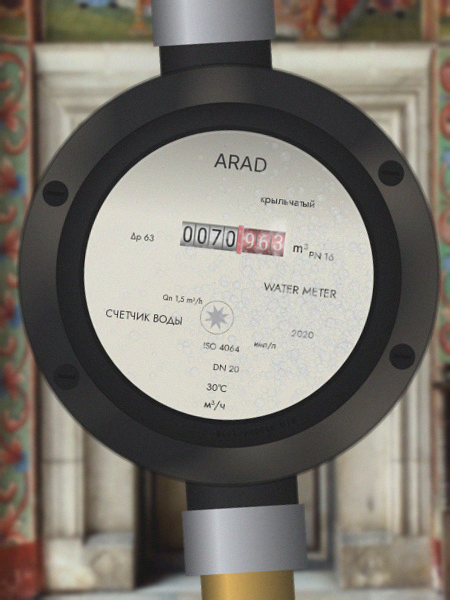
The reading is 70.963,m³
